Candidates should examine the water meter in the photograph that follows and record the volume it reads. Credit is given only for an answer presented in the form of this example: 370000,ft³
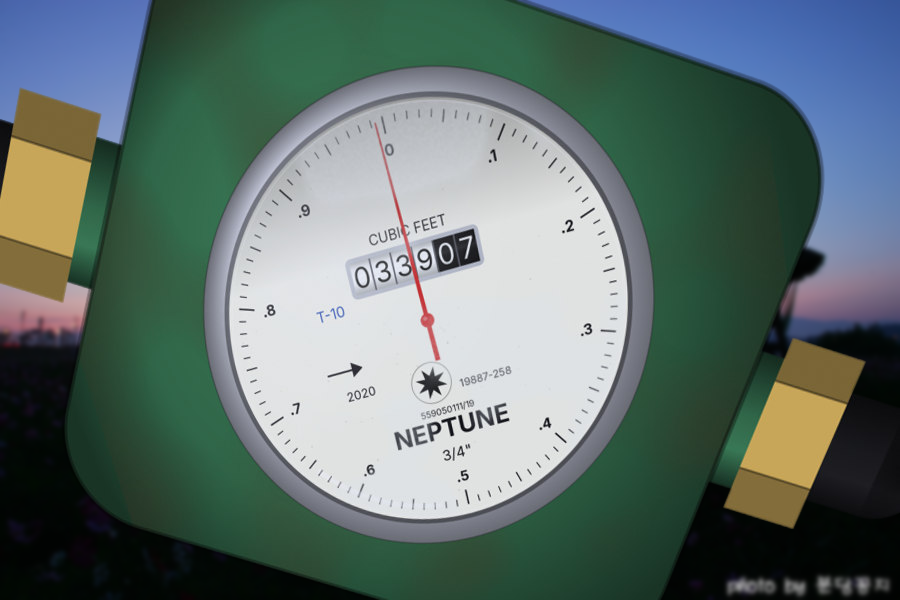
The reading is 33906.99,ft³
